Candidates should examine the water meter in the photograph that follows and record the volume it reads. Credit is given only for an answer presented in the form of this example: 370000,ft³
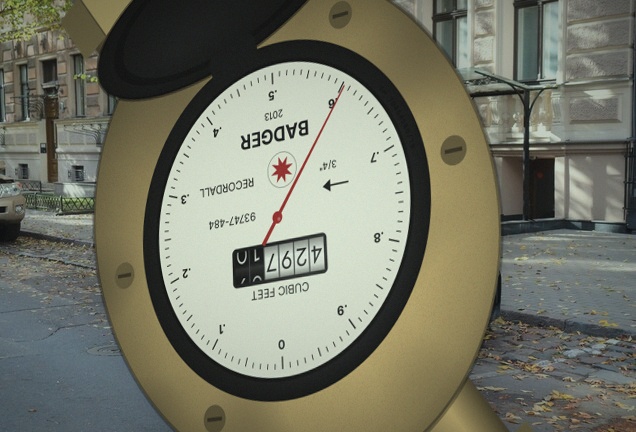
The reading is 429709.60,ft³
